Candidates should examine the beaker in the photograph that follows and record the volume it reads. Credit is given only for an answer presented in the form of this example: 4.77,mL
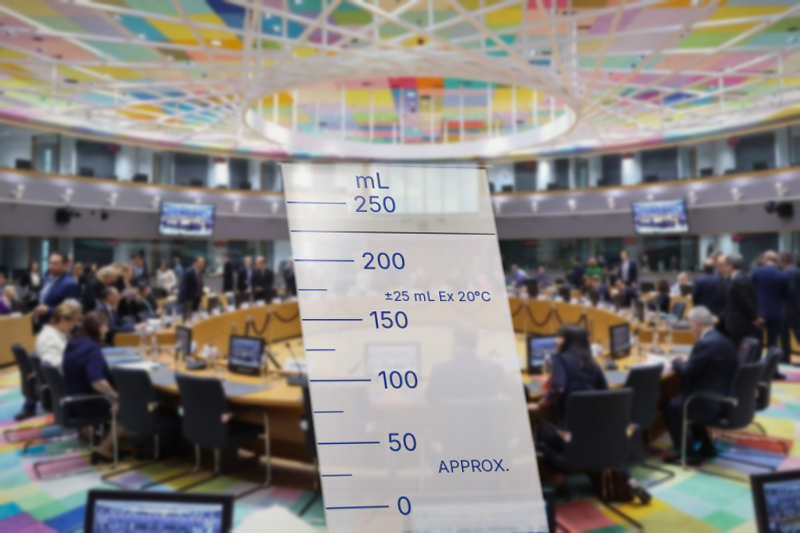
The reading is 225,mL
